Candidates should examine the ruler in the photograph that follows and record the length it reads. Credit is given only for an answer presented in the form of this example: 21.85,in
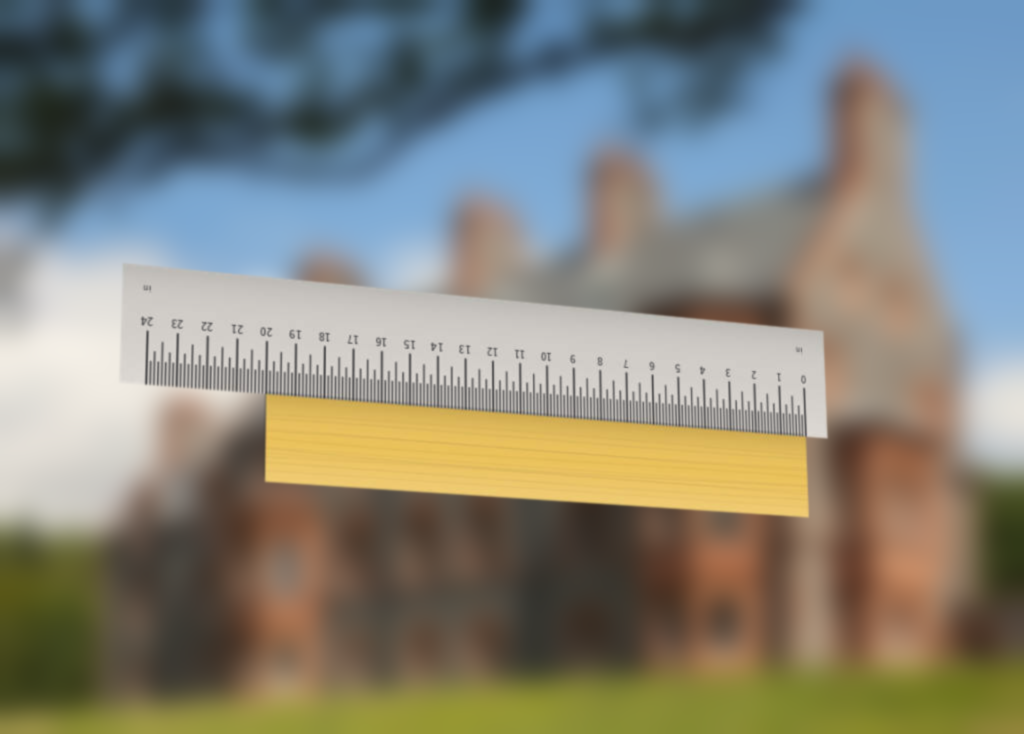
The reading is 20,in
